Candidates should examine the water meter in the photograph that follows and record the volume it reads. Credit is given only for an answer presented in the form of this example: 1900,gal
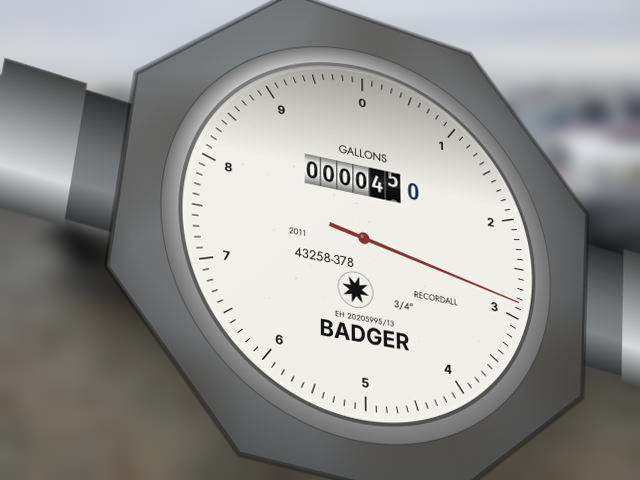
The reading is 452.8,gal
